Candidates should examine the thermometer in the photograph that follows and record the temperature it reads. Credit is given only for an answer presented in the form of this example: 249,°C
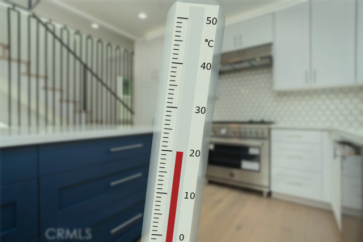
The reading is 20,°C
